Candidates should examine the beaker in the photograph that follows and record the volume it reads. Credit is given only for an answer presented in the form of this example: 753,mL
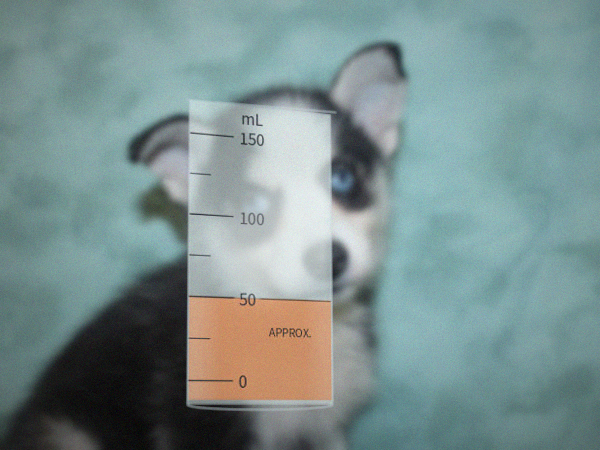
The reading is 50,mL
